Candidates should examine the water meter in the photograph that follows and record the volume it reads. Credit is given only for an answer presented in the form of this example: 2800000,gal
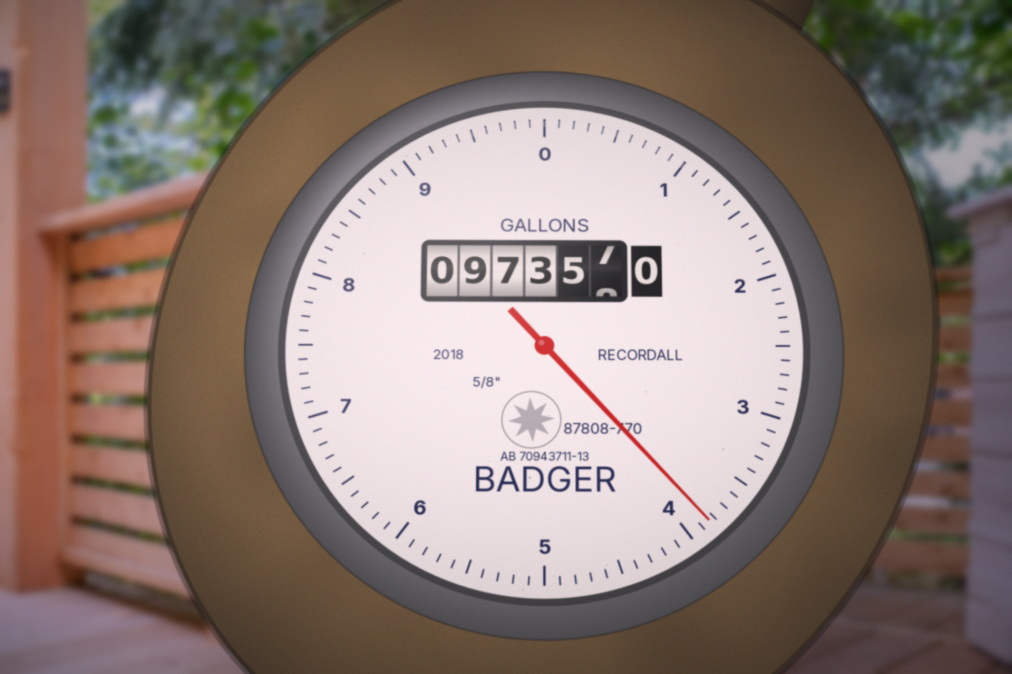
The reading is 973573.8,gal
